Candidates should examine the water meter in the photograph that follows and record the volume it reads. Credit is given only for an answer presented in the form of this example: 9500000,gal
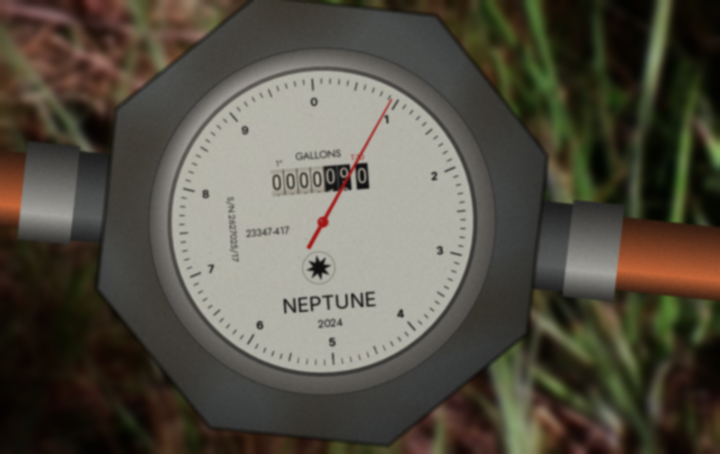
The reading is 90.9,gal
